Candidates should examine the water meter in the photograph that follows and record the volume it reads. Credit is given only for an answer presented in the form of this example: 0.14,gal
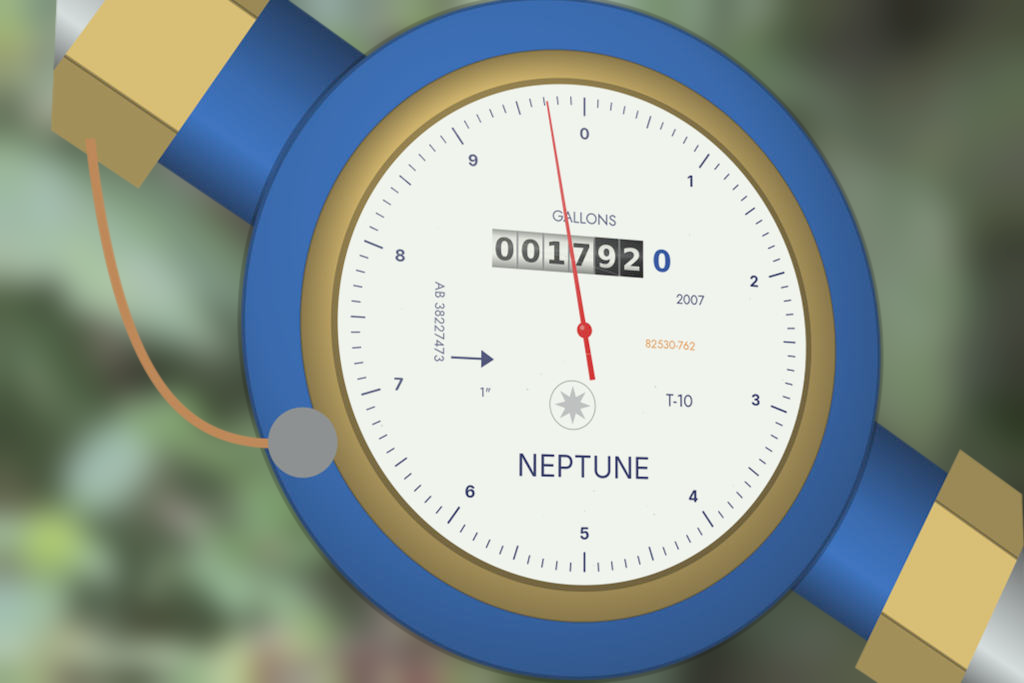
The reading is 17919.7,gal
